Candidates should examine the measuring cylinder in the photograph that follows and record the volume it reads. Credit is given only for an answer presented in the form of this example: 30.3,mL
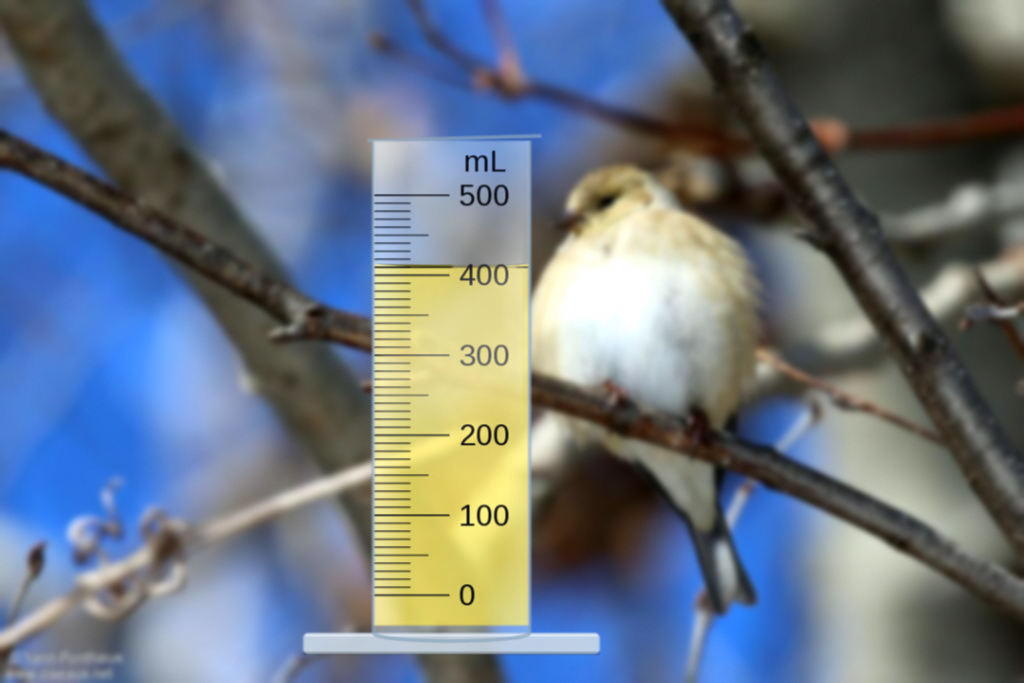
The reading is 410,mL
